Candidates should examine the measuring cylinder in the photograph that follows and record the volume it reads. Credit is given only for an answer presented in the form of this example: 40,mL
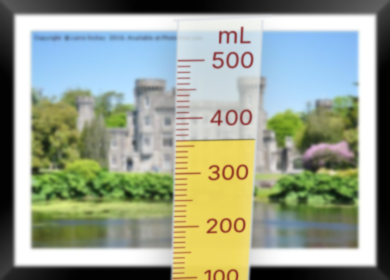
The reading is 360,mL
